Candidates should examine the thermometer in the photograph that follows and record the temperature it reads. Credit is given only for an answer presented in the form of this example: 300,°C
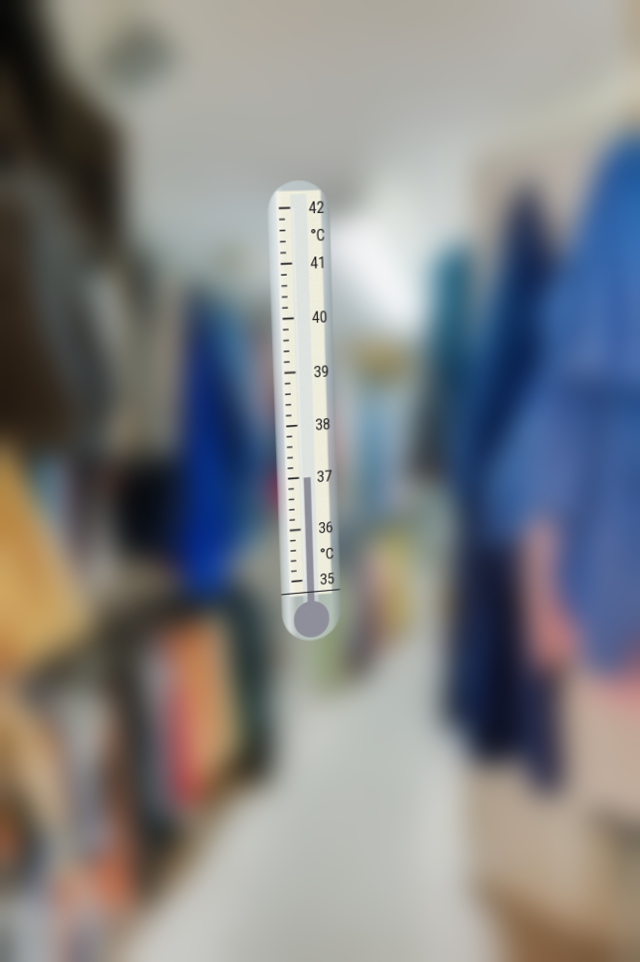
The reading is 37,°C
